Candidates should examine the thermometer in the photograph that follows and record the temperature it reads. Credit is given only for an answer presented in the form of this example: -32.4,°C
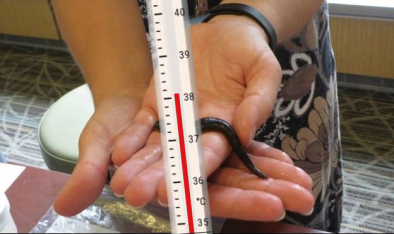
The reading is 38.1,°C
